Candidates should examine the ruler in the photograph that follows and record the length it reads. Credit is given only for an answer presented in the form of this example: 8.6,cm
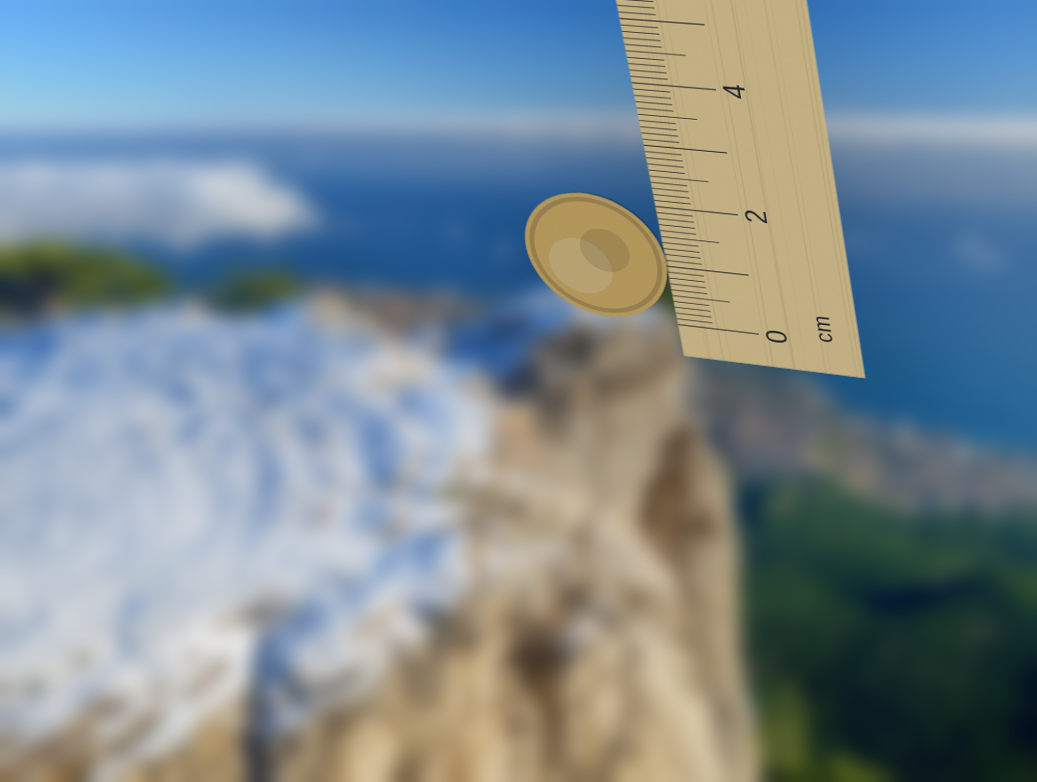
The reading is 2.1,cm
